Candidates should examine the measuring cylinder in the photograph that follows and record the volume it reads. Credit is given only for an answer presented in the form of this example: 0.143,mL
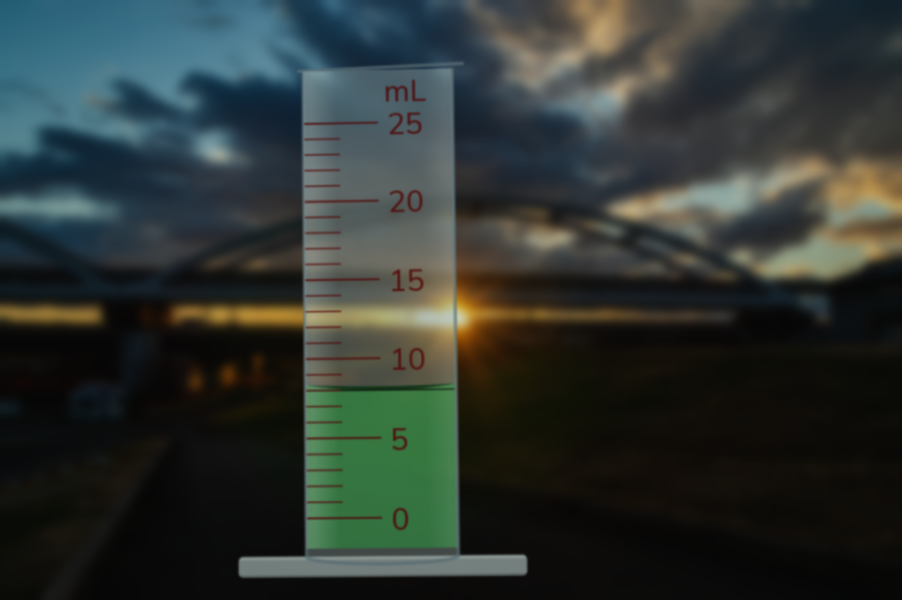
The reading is 8,mL
